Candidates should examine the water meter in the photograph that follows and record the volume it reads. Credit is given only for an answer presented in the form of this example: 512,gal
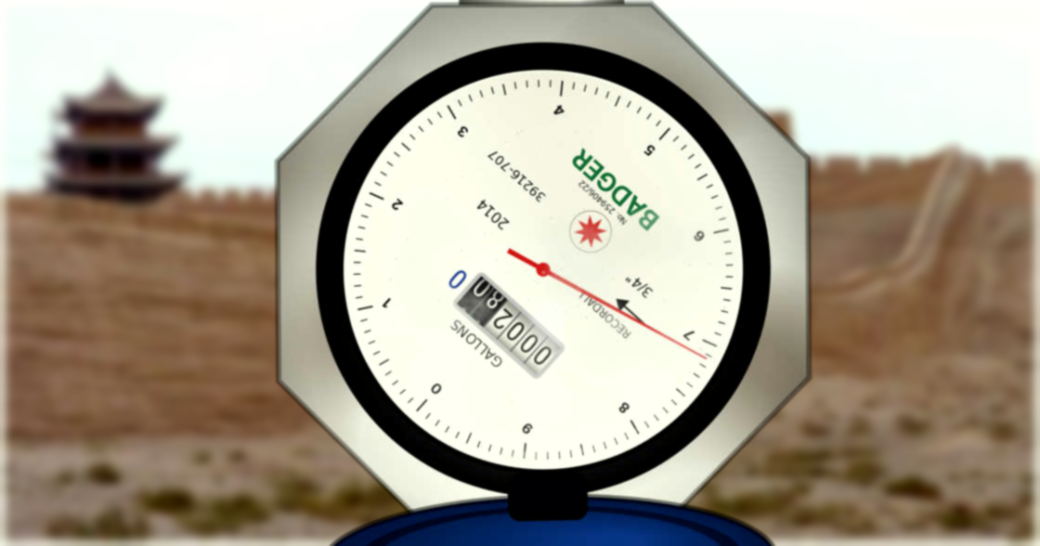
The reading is 2797.1,gal
